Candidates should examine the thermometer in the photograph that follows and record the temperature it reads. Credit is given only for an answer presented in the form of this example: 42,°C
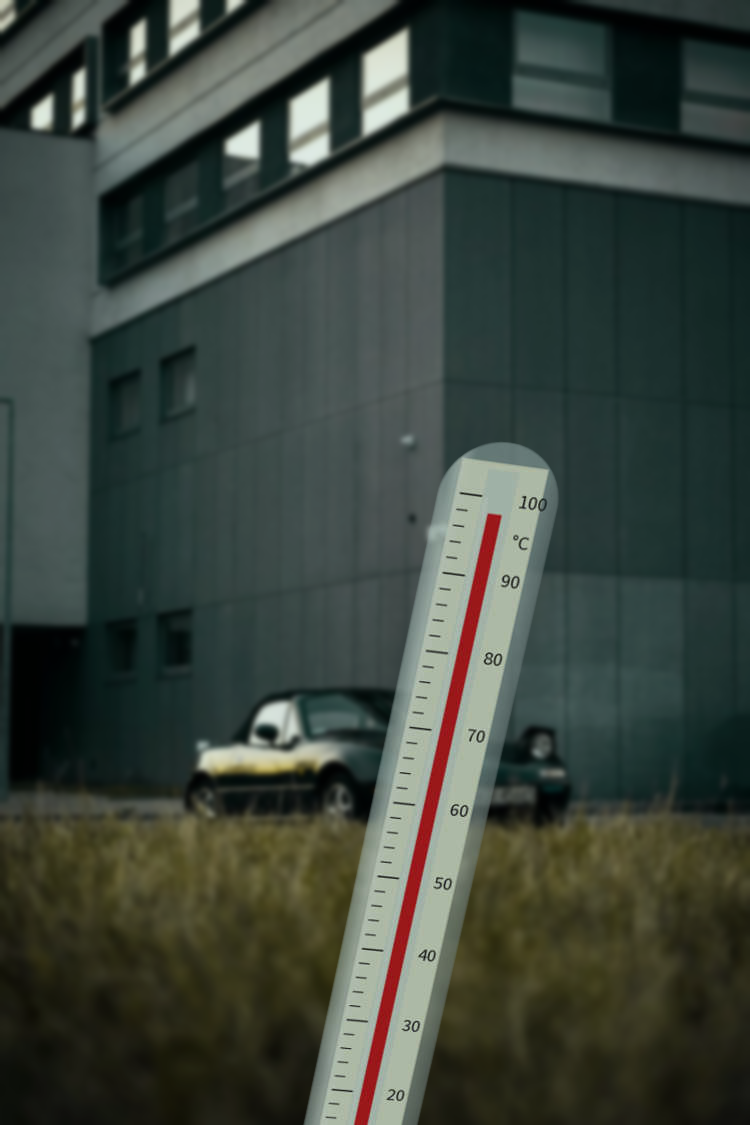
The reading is 98,°C
